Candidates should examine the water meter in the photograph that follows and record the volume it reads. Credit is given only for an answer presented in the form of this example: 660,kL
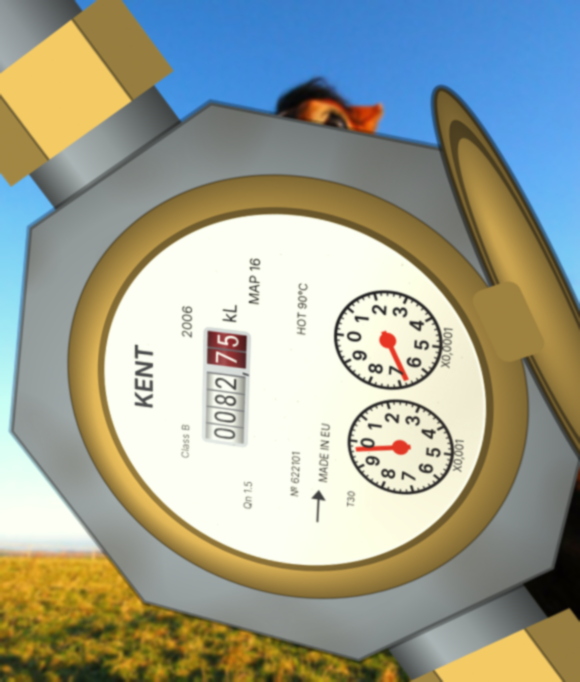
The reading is 82.7496,kL
